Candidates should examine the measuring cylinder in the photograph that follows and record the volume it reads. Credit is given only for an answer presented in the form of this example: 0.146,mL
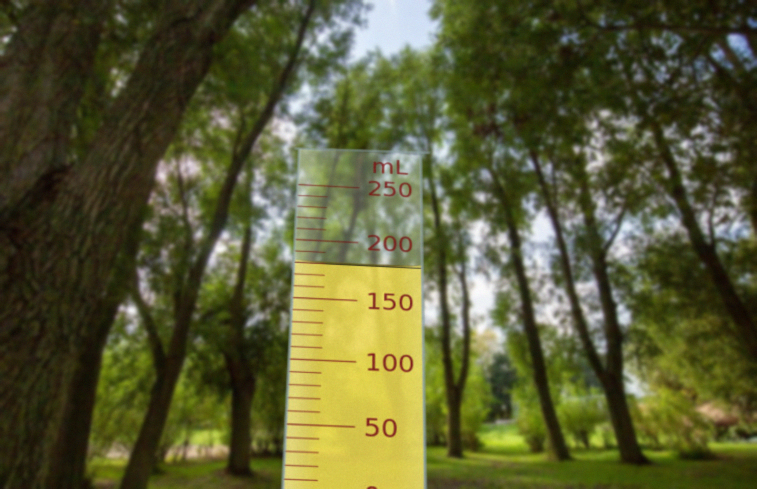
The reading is 180,mL
